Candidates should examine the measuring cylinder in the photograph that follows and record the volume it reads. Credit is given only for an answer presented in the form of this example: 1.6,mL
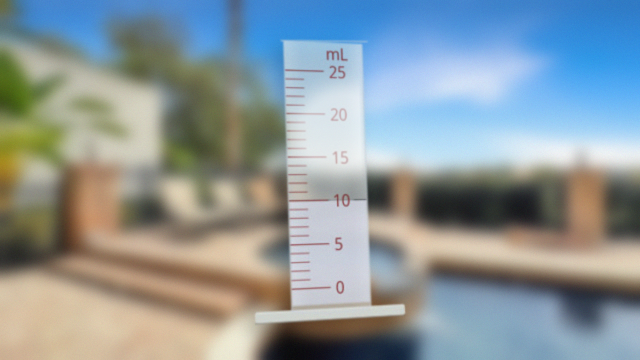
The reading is 10,mL
